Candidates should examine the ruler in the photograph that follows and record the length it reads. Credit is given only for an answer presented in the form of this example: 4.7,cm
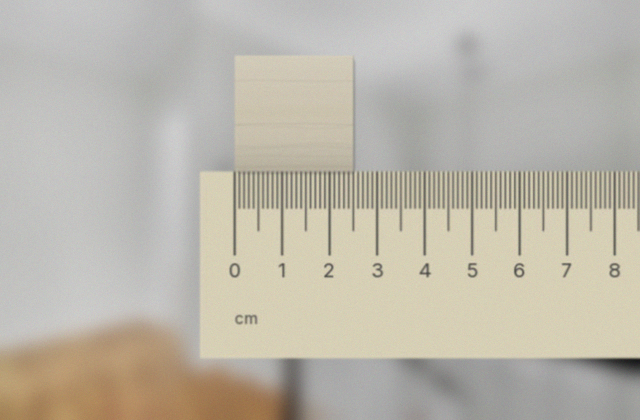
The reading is 2.5,cm
